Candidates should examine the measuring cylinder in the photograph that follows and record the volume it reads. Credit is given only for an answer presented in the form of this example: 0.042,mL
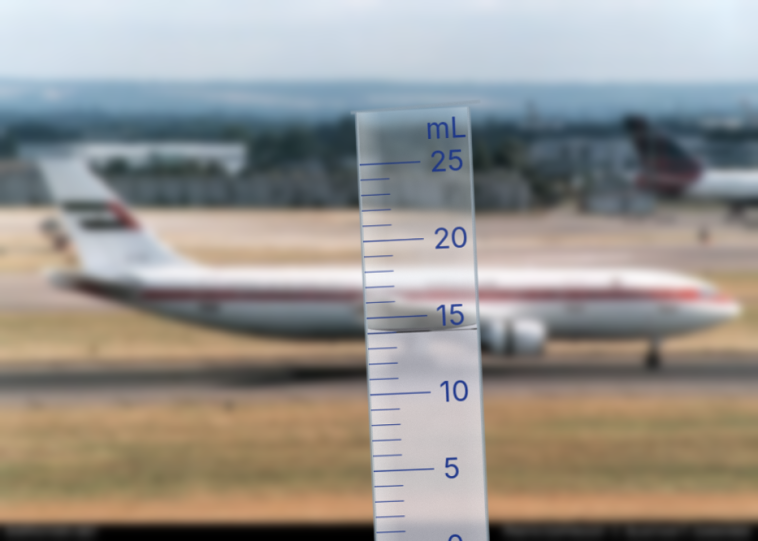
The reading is 14,mL
